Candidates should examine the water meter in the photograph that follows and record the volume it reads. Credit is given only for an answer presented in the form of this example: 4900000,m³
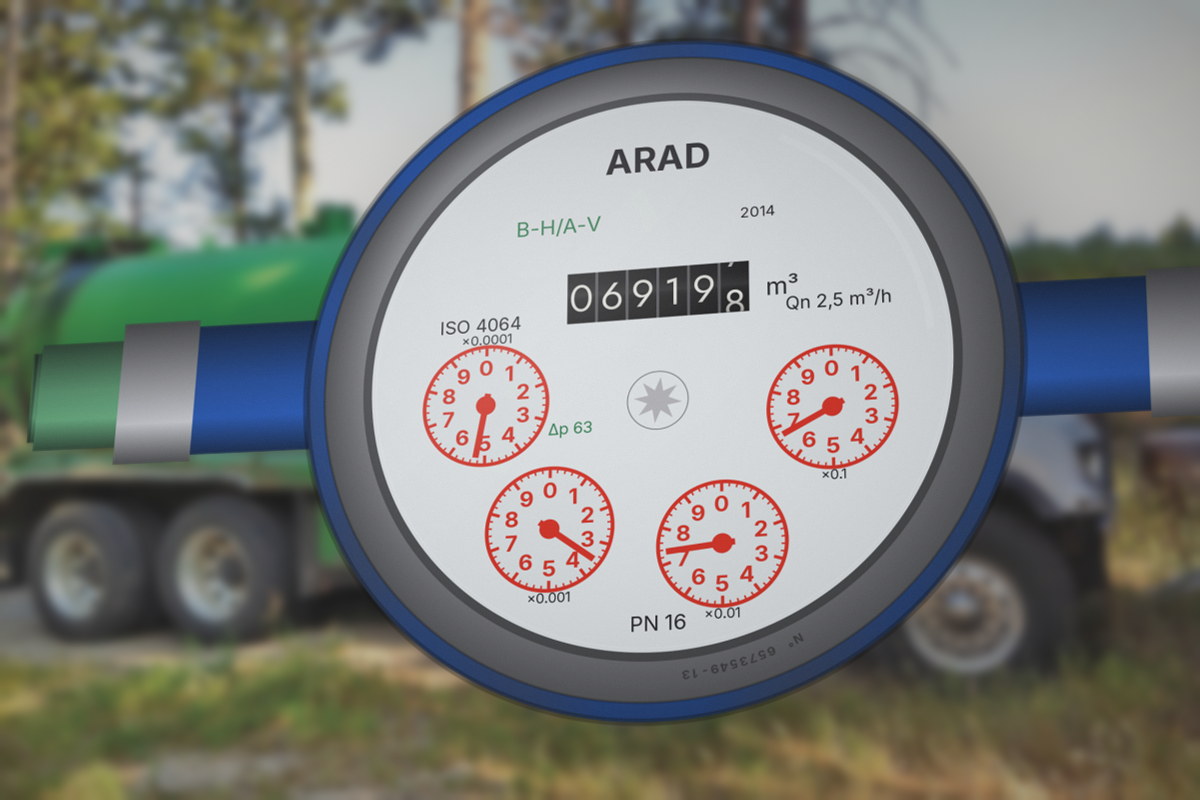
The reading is 69197.6735,m³
